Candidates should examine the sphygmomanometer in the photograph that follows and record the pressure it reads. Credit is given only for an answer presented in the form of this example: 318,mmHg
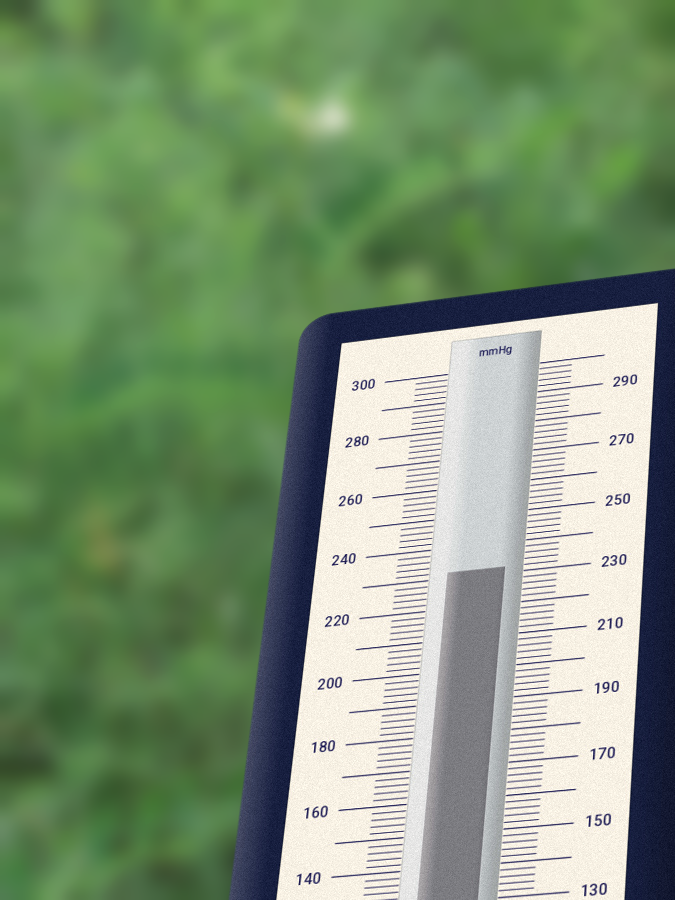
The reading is 232,mmHg
